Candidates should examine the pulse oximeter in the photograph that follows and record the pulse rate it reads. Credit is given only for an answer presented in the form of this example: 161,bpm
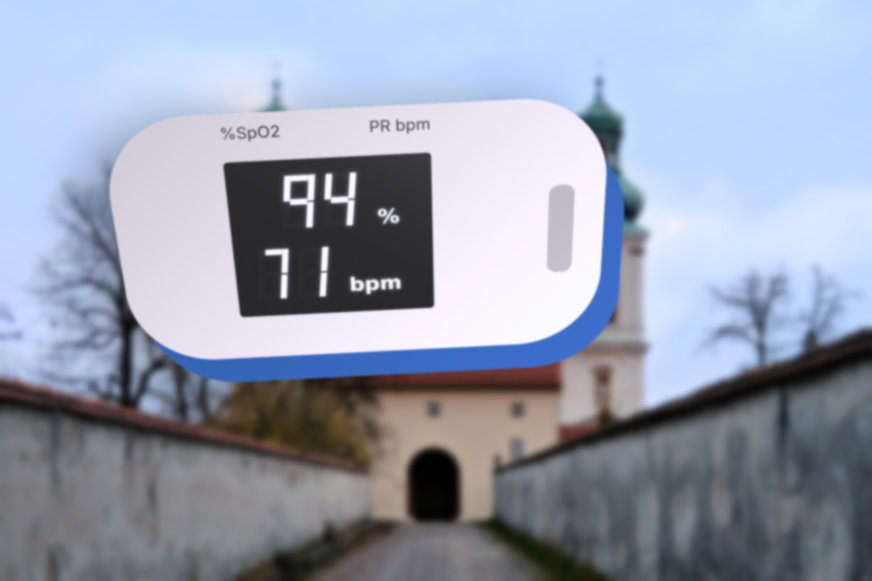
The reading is 71,bpm
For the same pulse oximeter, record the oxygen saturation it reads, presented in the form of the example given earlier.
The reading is 94,%
